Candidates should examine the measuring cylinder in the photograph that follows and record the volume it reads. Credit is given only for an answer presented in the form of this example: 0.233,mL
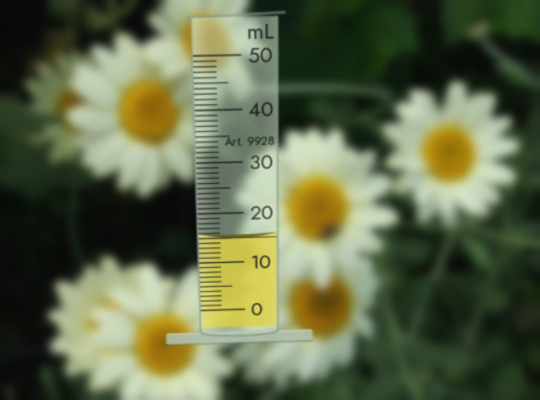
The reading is 15,mL
